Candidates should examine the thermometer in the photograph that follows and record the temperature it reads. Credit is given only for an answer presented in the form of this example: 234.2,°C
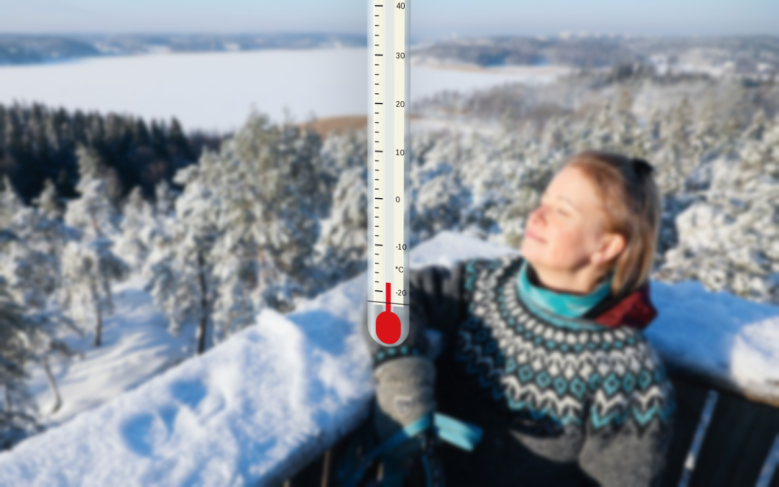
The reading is -18,°C
